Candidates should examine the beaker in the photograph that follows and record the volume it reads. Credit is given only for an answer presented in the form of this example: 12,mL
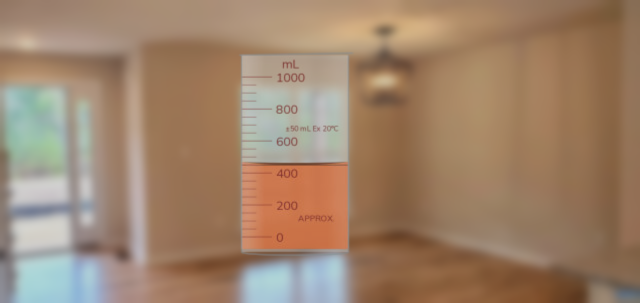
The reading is 450,mL
